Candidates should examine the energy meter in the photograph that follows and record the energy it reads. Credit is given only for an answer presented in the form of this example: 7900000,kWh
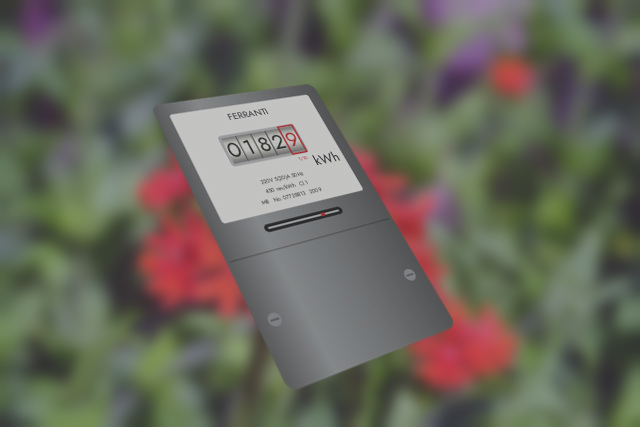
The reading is 182.9,kWh
